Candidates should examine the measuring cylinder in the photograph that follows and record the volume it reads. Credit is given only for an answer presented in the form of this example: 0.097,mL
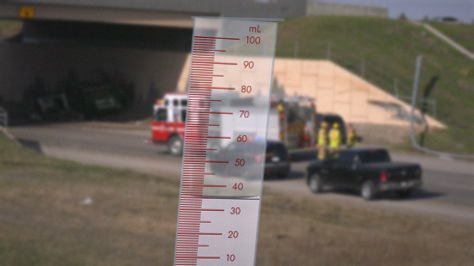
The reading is 35,mL
